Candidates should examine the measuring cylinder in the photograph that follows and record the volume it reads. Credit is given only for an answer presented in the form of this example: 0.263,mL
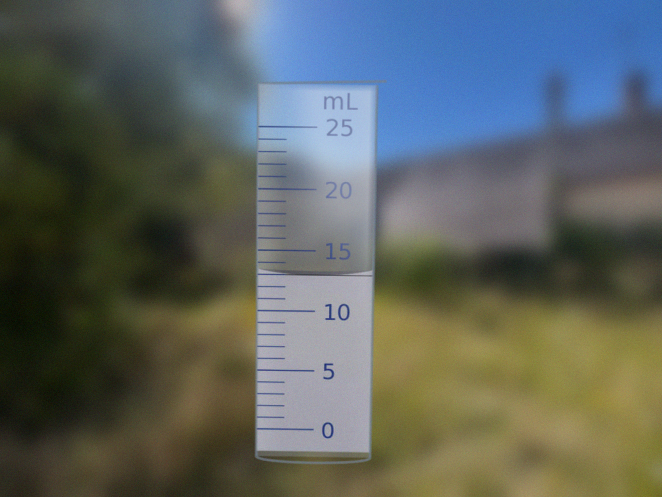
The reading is 13,mL
